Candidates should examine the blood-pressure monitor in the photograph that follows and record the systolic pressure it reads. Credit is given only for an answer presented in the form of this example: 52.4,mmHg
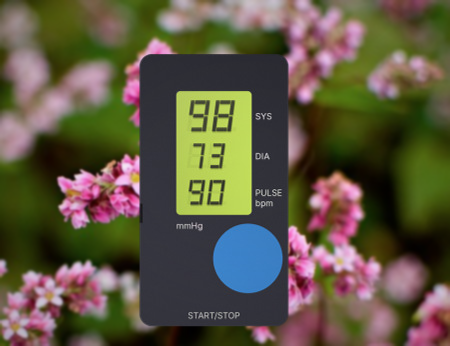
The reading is 98,mmHg
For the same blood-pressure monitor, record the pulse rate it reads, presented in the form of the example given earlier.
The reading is 90,bpm
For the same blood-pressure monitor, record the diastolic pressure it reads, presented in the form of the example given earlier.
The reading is 73,mmHg
